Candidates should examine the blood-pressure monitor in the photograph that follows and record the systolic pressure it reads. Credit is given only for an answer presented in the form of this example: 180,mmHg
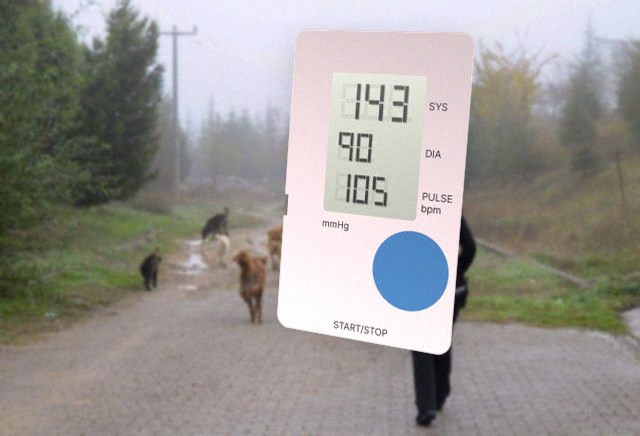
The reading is 143,mmHg
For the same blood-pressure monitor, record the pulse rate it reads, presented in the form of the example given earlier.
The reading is 105,bpm
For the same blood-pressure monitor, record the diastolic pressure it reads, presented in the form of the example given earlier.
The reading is 90,mmHg
